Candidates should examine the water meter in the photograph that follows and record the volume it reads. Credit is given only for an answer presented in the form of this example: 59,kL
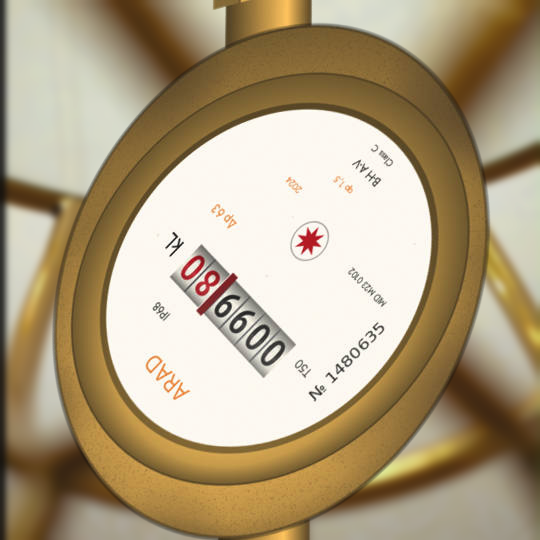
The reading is 99.80,kL
